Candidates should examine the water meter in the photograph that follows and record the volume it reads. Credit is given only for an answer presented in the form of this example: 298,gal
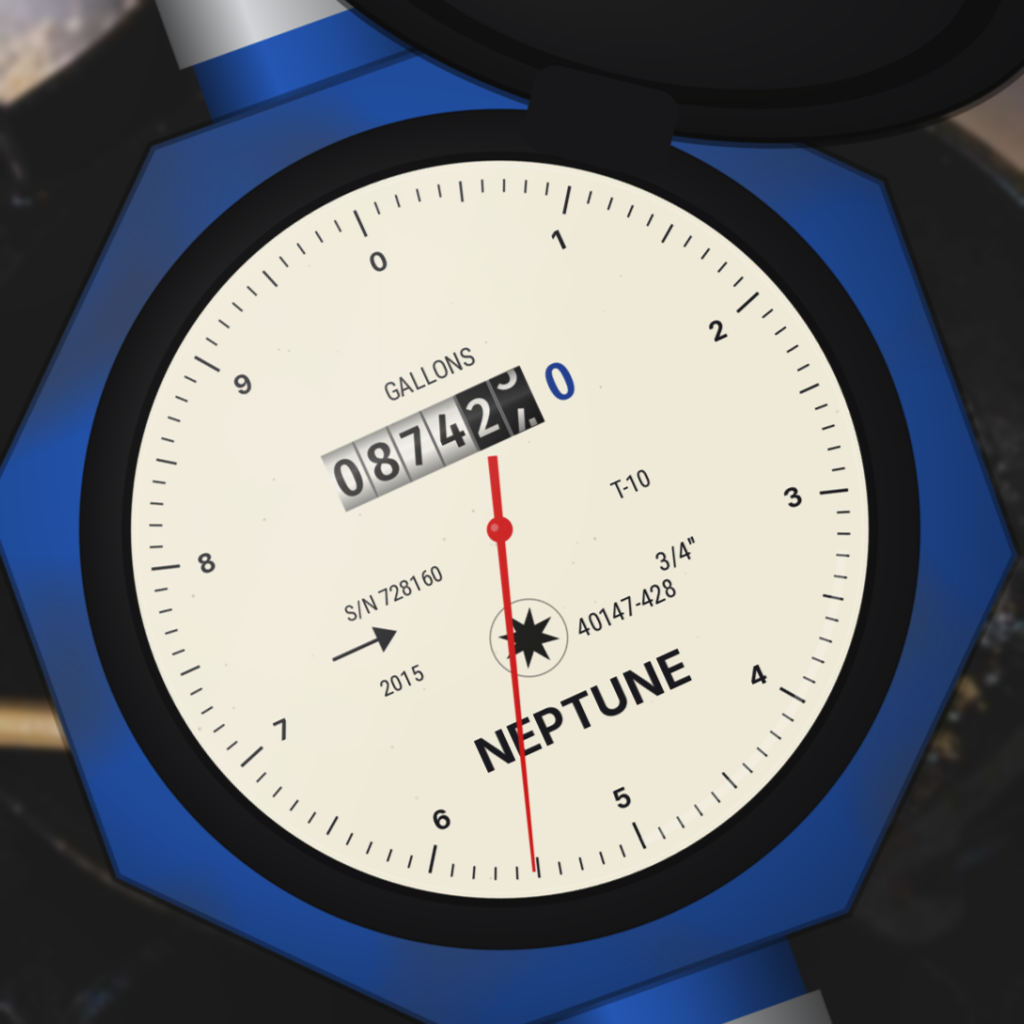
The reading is 874235.5,gal
